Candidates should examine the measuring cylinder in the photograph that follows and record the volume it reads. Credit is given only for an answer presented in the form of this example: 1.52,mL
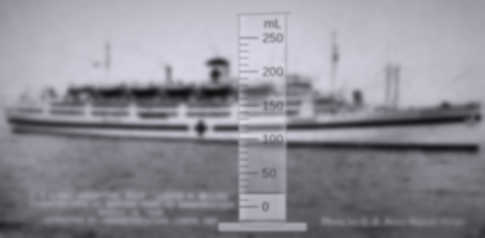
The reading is 20,mL
